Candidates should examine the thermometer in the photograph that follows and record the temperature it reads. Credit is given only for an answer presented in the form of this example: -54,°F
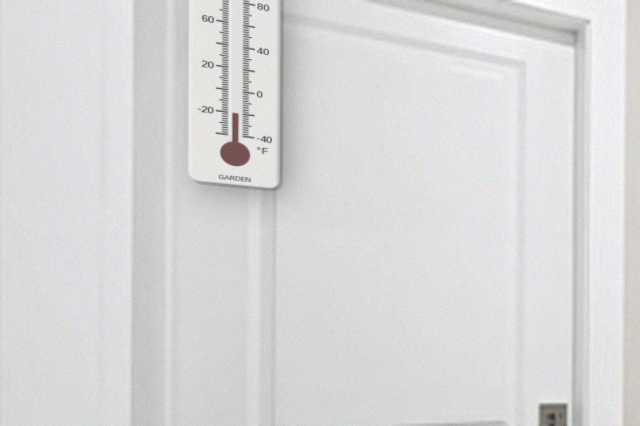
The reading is -20,°F
